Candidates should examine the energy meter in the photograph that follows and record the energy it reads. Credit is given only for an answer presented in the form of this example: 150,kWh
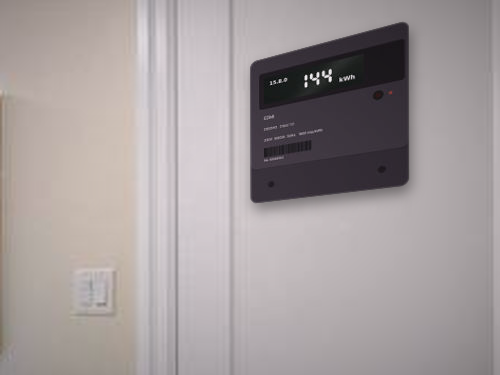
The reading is 144,kWh
